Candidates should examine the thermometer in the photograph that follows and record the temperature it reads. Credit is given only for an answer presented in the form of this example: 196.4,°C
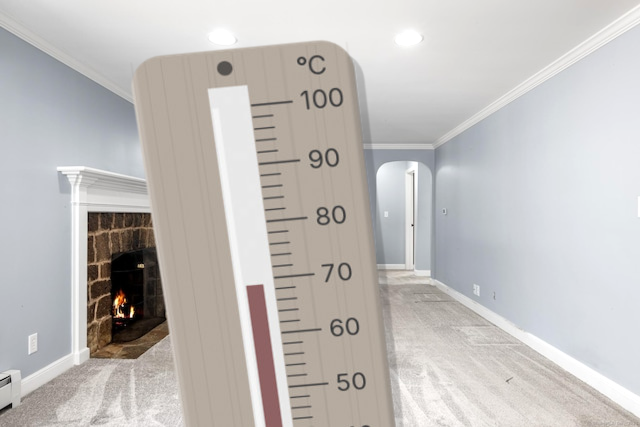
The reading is 69,°C
